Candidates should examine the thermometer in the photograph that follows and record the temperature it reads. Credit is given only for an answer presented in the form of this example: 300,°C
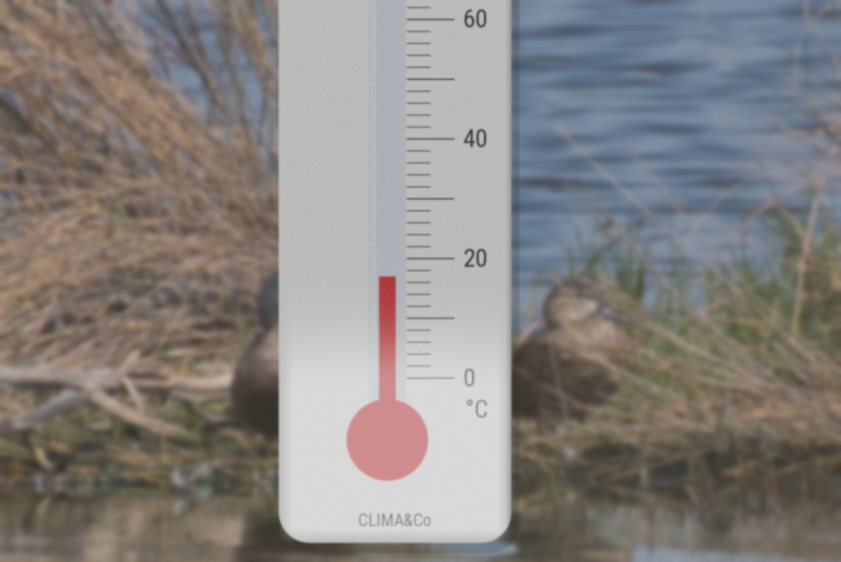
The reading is 17,°C
